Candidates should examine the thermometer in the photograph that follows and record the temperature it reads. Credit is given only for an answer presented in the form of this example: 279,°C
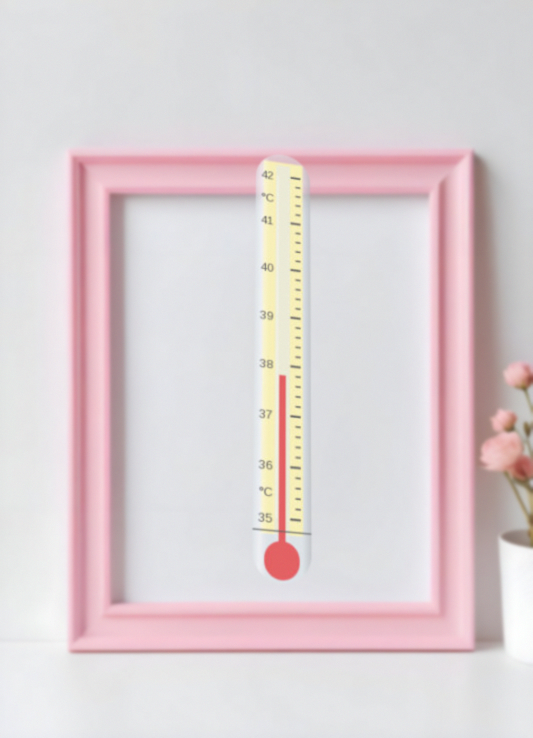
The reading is 37.8,°C
